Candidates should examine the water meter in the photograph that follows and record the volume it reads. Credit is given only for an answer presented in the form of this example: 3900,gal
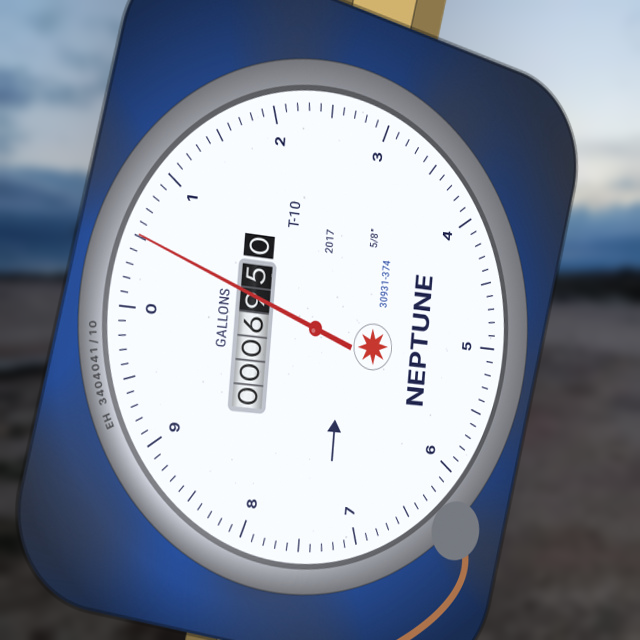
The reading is 6950.5,gal
